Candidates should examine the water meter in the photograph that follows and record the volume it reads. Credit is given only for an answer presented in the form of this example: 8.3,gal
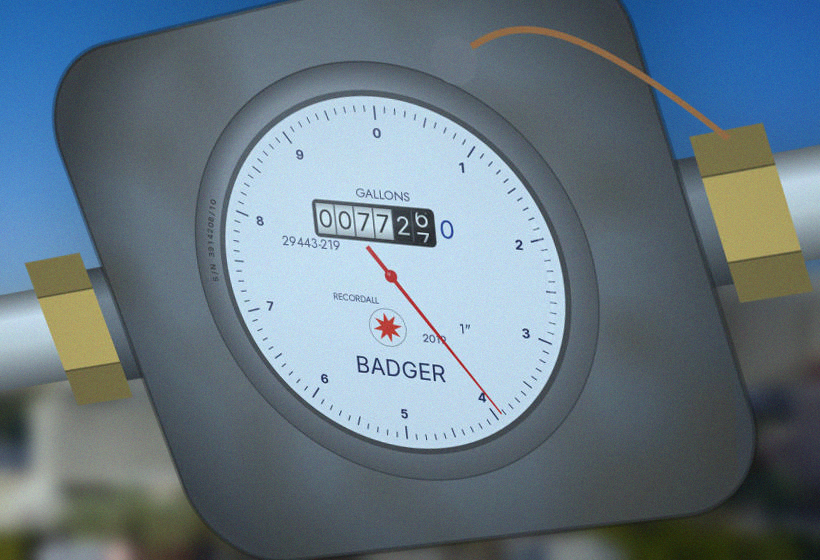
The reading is 77263.9,gal
